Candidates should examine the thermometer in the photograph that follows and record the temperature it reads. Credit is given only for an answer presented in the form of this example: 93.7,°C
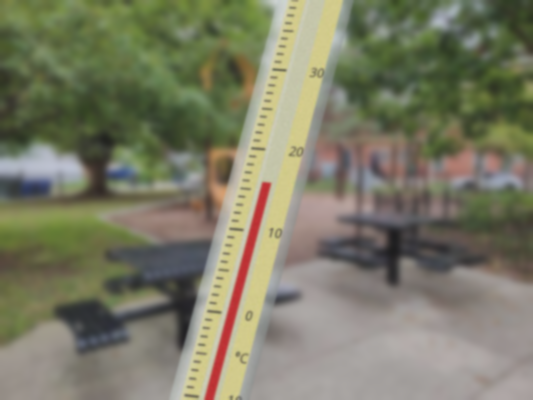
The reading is 16,°C
